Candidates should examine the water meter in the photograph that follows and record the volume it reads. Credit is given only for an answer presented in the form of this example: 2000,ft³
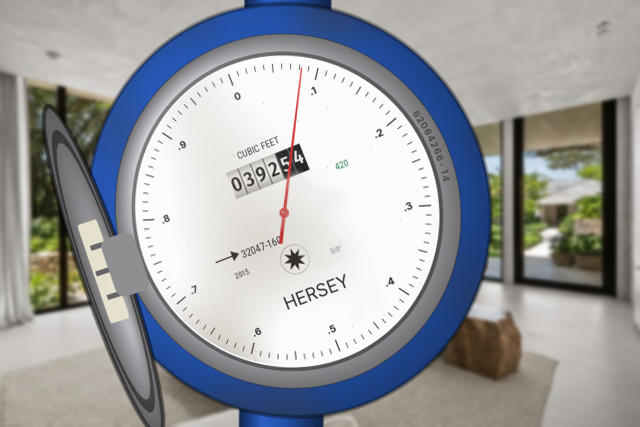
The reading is 39254.08,ft³
